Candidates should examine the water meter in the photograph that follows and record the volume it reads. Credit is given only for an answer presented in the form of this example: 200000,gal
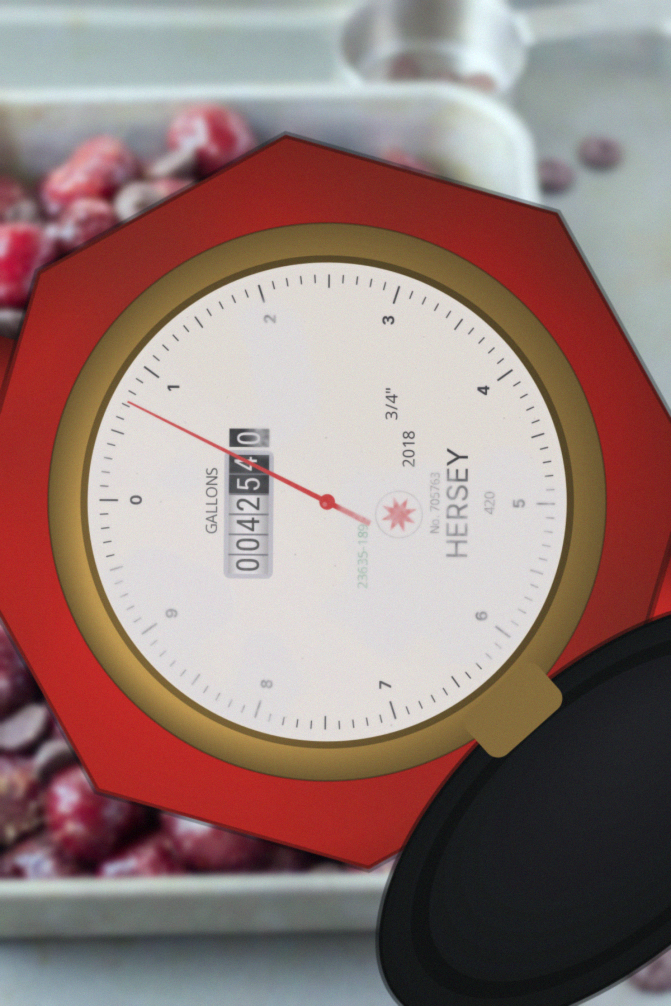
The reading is 42540.7,gal
